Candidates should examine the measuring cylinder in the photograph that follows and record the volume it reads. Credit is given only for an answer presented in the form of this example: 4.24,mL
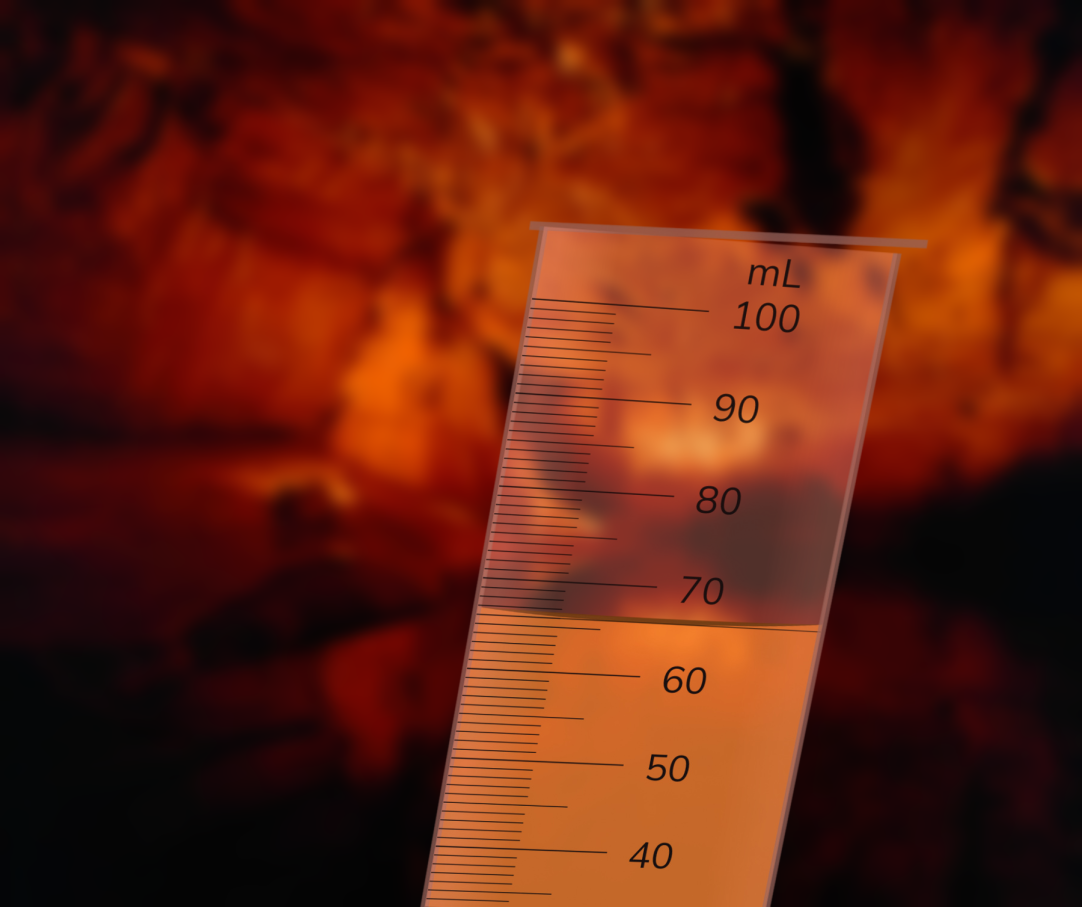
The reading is 66,mL
